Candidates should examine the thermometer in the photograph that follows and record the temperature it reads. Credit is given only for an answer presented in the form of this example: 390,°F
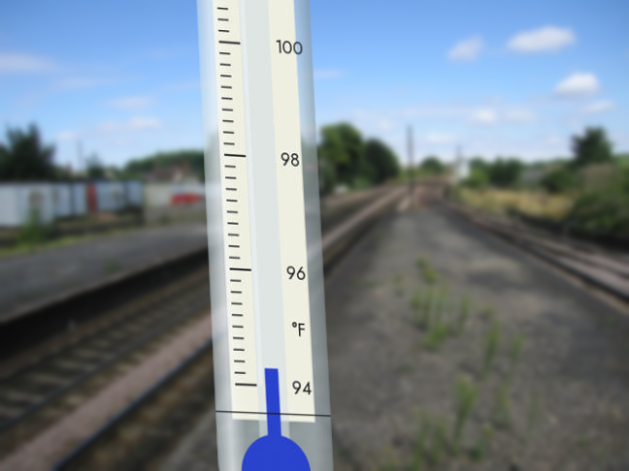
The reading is 94.3,°F
